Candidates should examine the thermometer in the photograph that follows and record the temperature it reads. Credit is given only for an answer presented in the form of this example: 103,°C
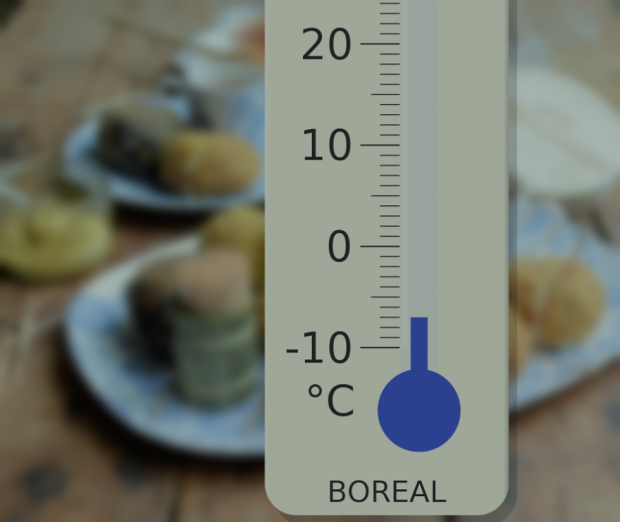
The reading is -7,°C
